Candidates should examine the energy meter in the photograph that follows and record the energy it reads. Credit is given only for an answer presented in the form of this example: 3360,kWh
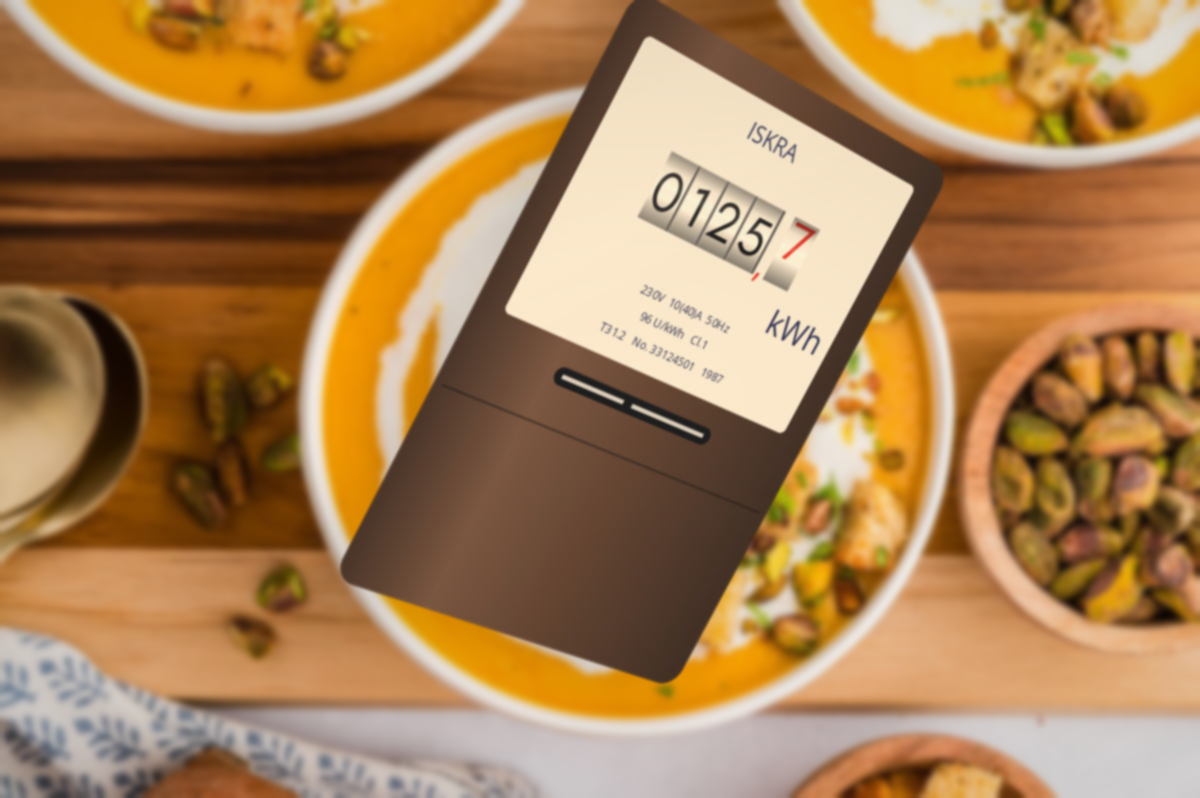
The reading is 125.7,kWh
